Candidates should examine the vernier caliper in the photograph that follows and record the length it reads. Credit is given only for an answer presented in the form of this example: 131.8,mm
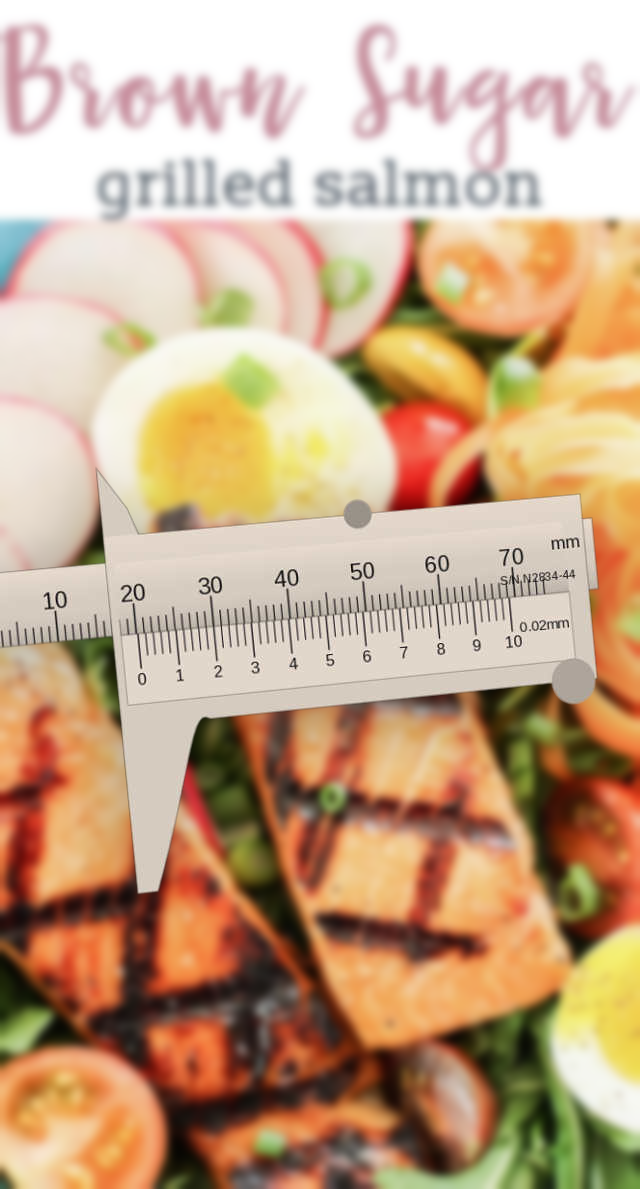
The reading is 20.2,mm
